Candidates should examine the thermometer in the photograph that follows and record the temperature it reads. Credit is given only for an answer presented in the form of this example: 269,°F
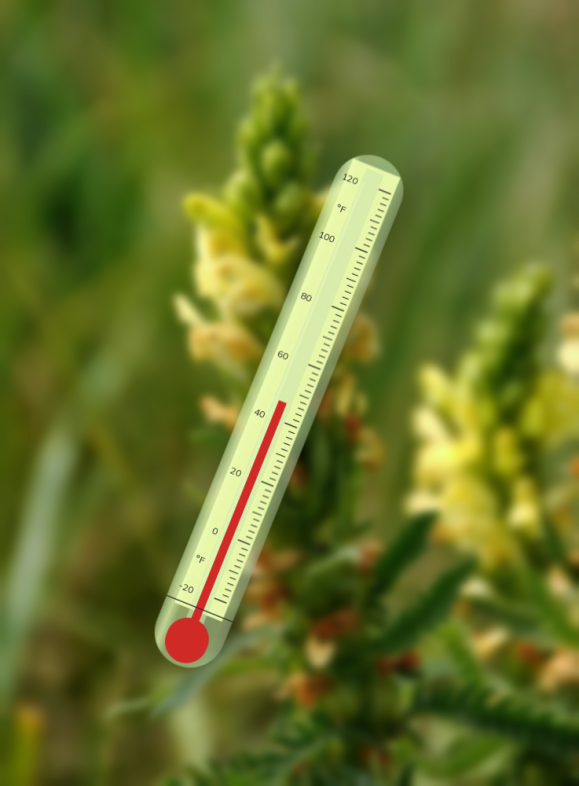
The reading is 46,°F
